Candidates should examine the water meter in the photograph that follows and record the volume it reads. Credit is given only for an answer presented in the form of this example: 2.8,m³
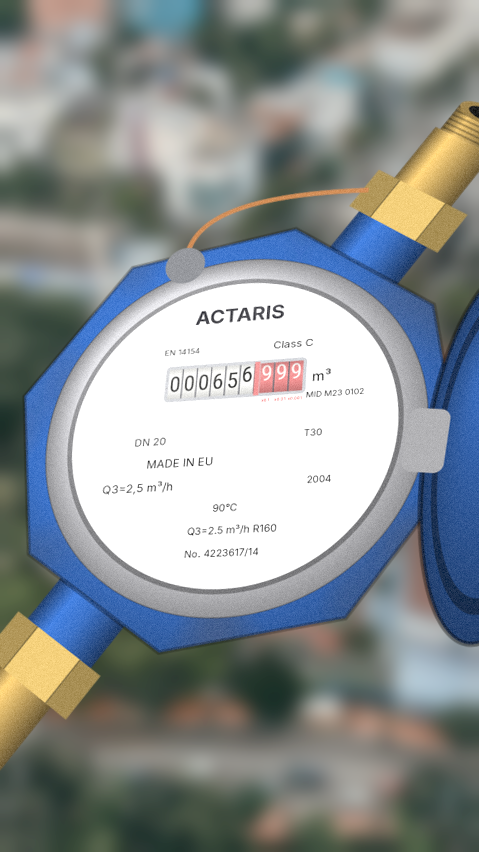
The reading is 656.999,m³
